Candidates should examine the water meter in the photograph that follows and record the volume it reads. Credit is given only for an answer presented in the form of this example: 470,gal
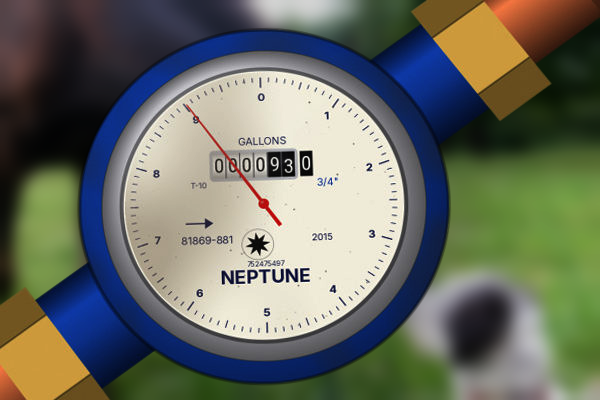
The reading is 929.0,gal
